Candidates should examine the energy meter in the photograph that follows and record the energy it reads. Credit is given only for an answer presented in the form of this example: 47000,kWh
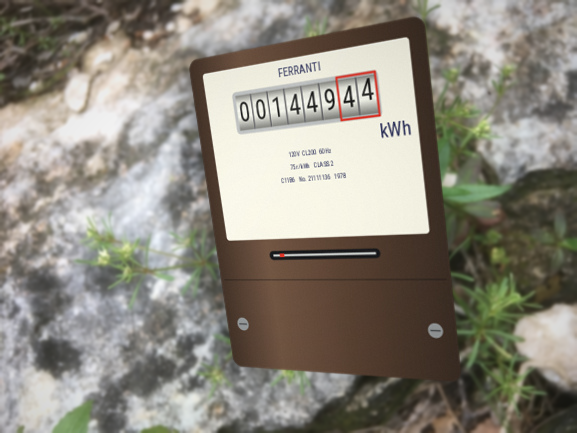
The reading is 1449.44,kWh
